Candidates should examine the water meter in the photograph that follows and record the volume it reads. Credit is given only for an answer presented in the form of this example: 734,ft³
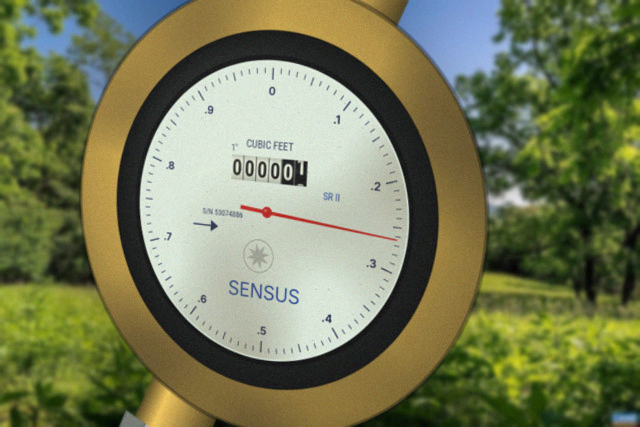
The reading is 1.26,ft³
